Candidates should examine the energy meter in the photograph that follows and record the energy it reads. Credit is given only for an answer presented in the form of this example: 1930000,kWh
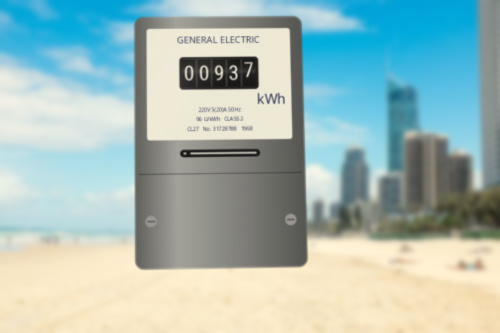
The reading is 937,kWh
